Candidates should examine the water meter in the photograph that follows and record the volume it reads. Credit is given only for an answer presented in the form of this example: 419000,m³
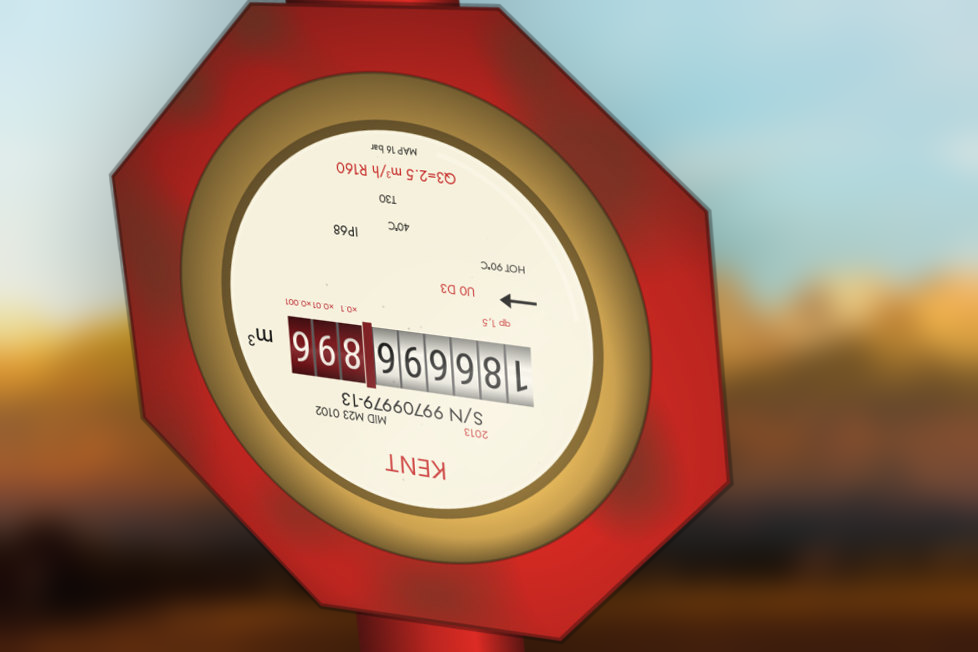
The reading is 186696.896,m³
